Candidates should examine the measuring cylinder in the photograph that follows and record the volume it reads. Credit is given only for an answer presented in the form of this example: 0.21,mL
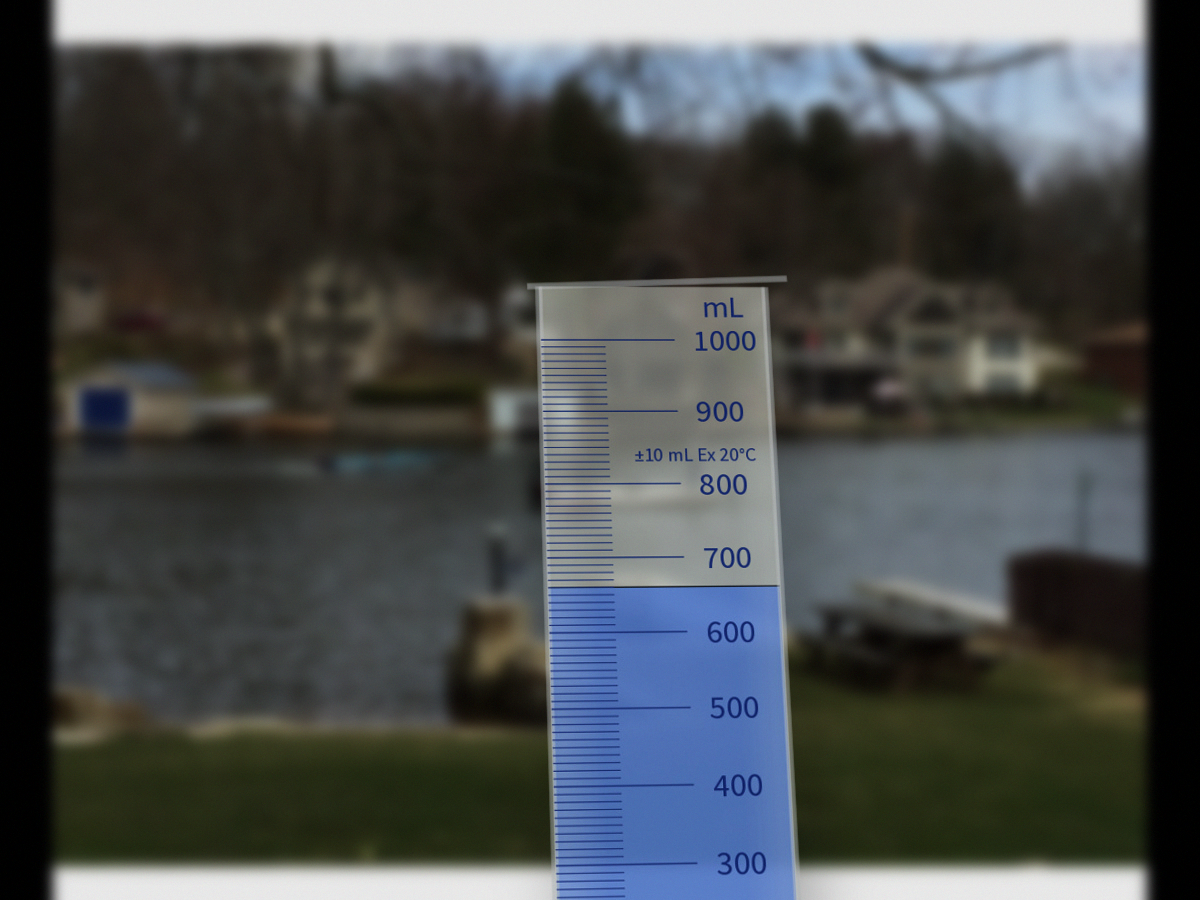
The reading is 660,mL
